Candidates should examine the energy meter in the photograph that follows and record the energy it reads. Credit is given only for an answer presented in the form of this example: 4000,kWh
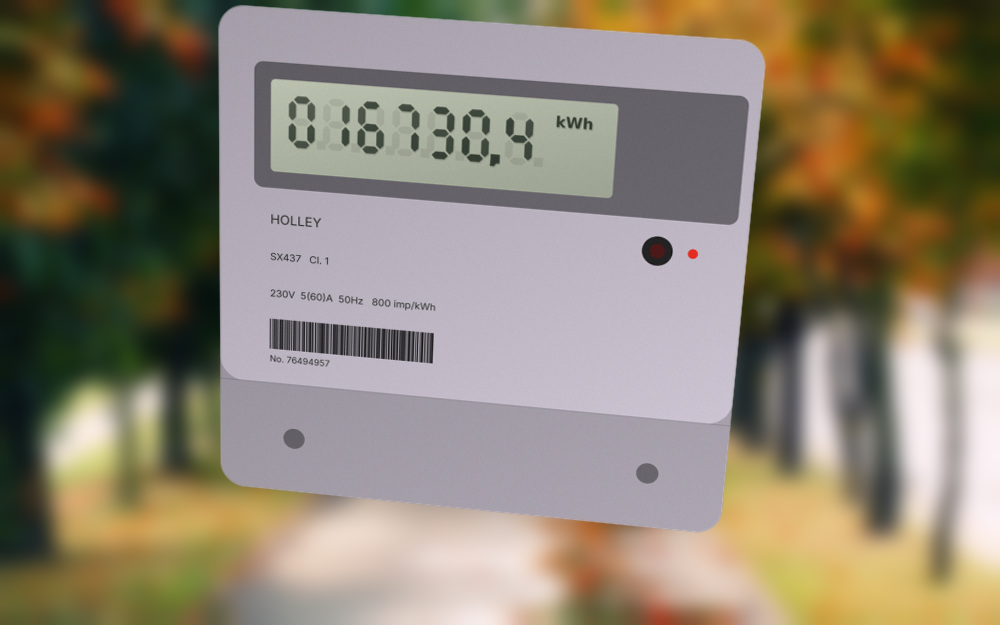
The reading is 16730.4,kWh
